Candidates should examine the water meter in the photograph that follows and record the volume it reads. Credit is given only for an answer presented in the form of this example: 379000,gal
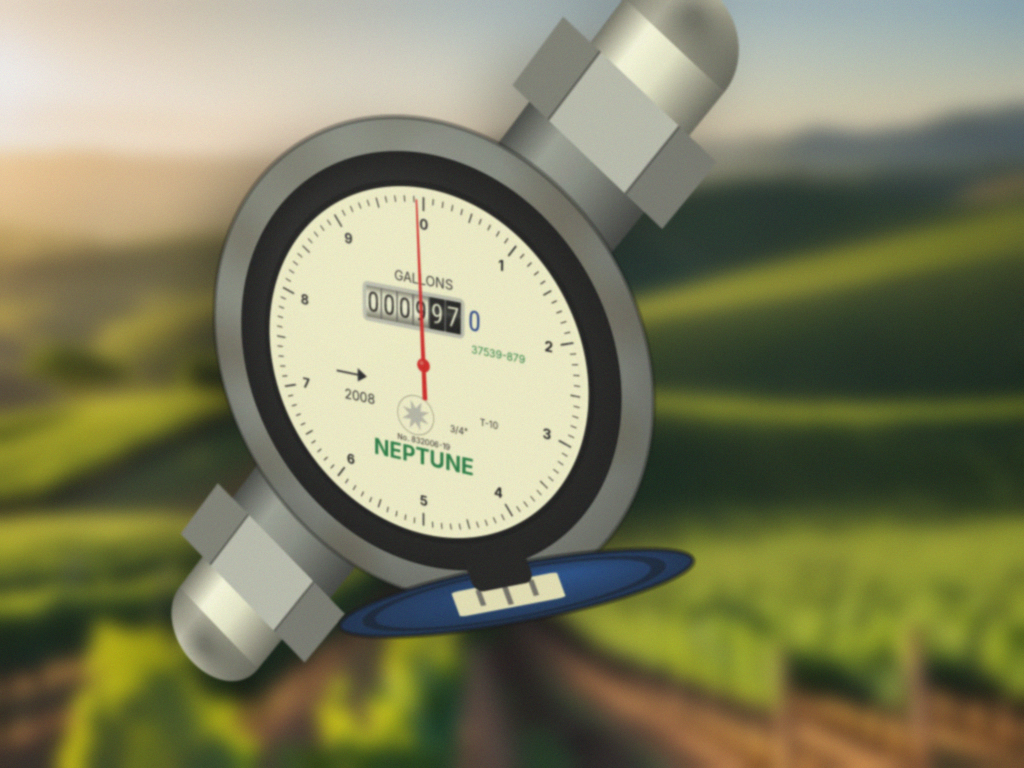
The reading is 9969.9,gal
